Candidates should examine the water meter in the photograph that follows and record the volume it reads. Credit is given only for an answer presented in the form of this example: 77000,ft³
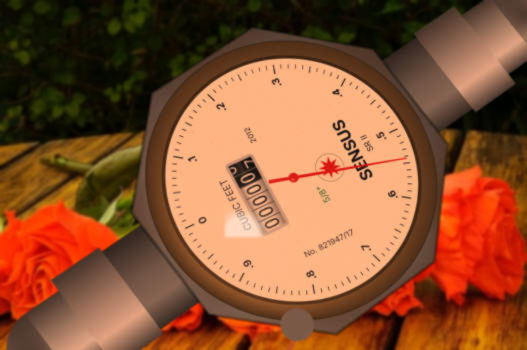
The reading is 6.54,ft³
